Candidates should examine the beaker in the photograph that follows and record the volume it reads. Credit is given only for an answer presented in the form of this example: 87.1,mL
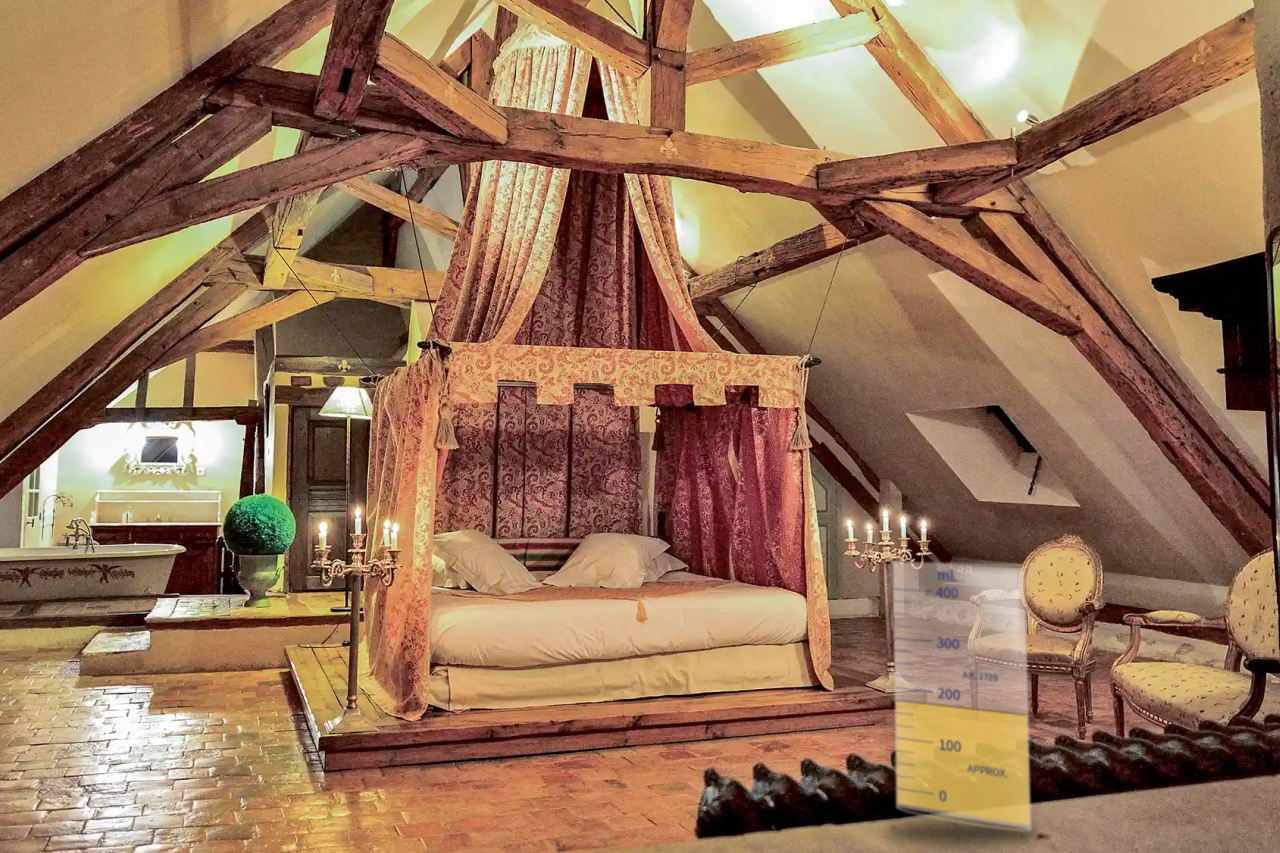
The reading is 175,mL
